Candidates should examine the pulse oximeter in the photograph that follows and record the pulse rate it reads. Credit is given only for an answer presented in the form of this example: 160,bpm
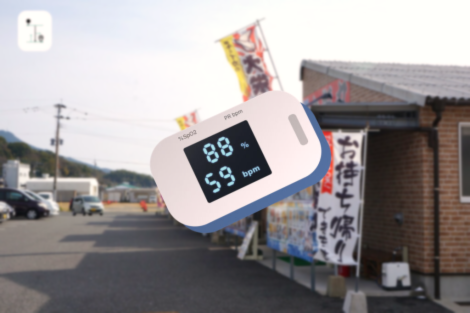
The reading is 59,bpm
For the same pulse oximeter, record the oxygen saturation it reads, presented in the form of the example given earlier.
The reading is 88,%
